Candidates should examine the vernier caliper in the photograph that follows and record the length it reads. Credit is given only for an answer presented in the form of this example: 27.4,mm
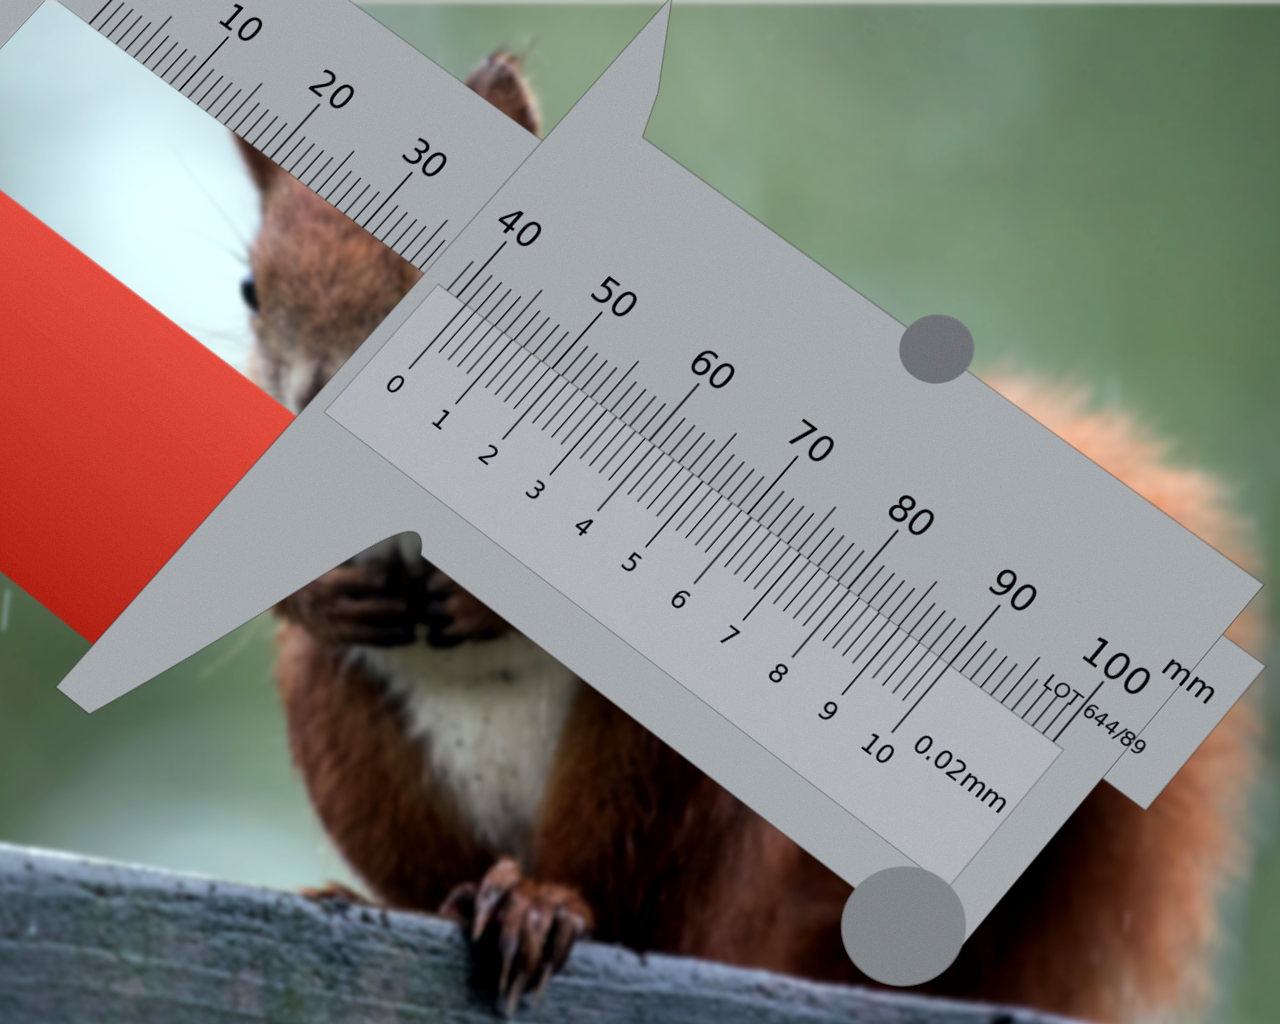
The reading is 41.0,mm
